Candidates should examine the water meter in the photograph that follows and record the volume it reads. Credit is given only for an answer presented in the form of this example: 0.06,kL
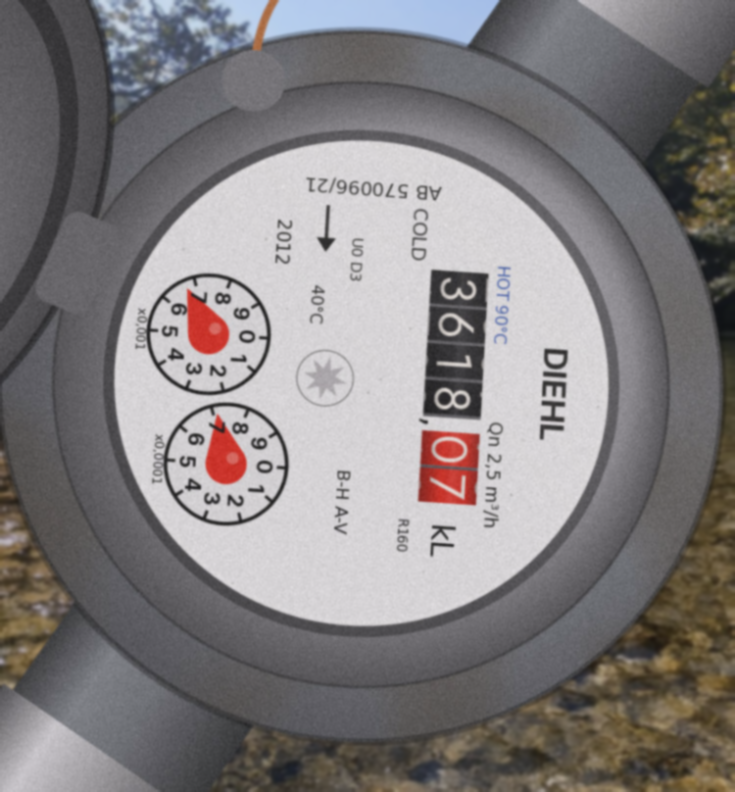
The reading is 3618.0767,kL
